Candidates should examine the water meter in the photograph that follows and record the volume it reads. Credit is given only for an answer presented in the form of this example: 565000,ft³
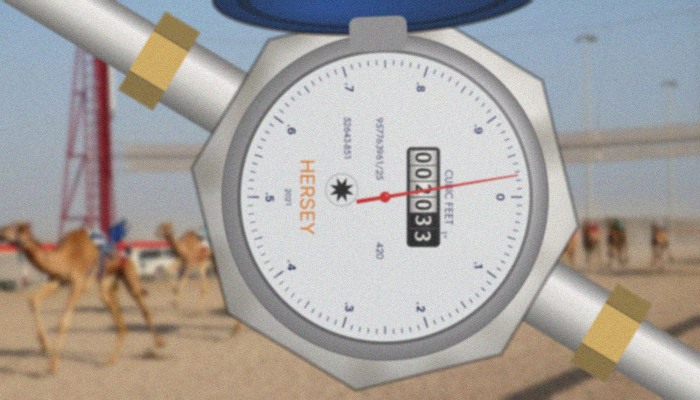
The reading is 2032.97,ft³
